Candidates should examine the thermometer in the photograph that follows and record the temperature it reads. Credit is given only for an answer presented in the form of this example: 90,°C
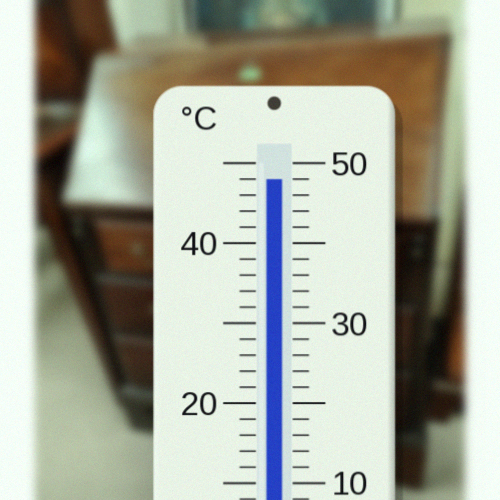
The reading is 48,°C
